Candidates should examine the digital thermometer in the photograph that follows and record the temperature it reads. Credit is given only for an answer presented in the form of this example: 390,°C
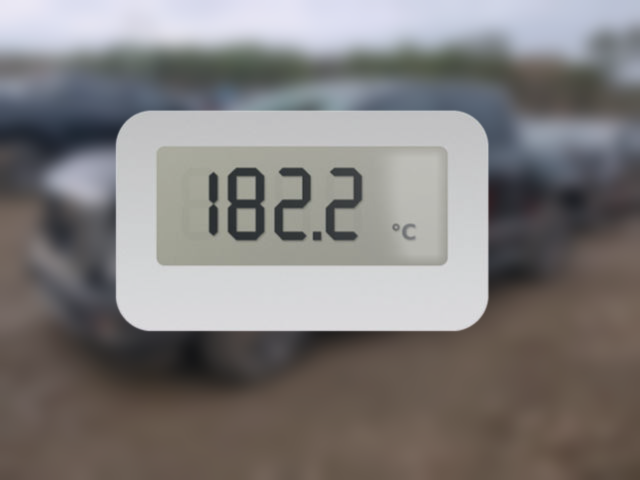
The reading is 182.2,°C
